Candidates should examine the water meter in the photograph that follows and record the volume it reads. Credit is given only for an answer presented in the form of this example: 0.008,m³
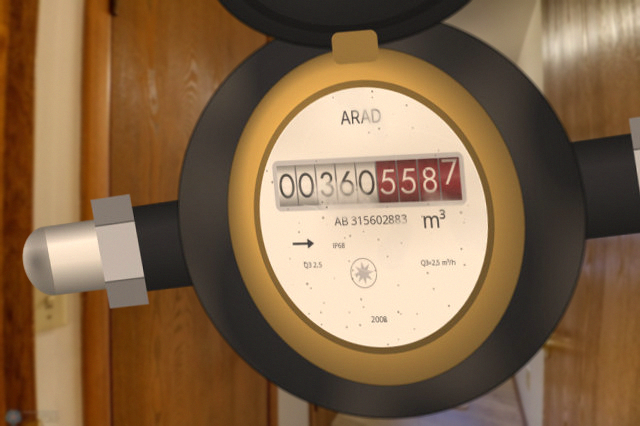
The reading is 360.5587,m³
